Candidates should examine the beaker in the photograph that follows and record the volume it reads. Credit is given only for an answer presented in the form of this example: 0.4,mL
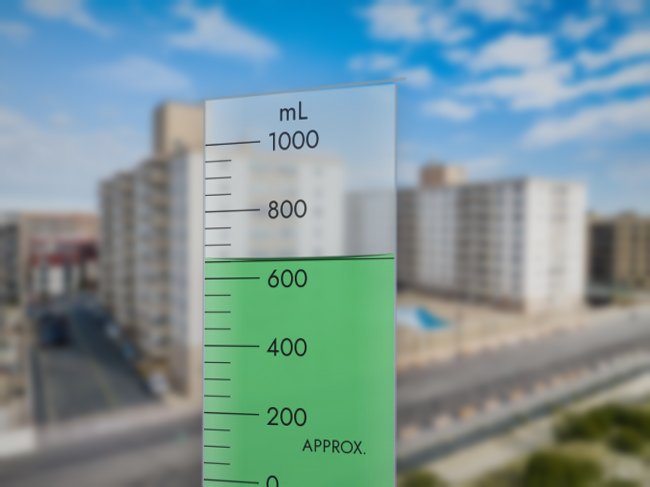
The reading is 650,mL
